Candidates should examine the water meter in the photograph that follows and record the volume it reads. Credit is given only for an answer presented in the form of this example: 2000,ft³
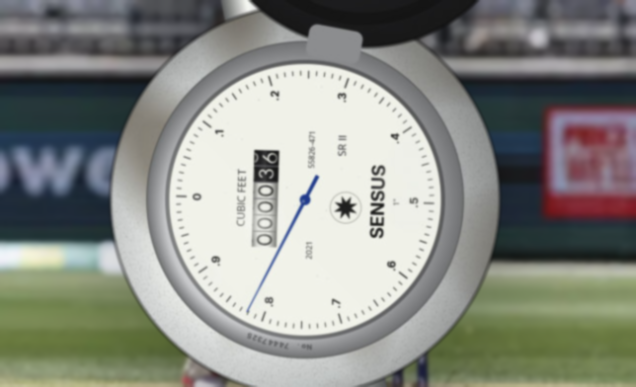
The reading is 35.82,ft³
